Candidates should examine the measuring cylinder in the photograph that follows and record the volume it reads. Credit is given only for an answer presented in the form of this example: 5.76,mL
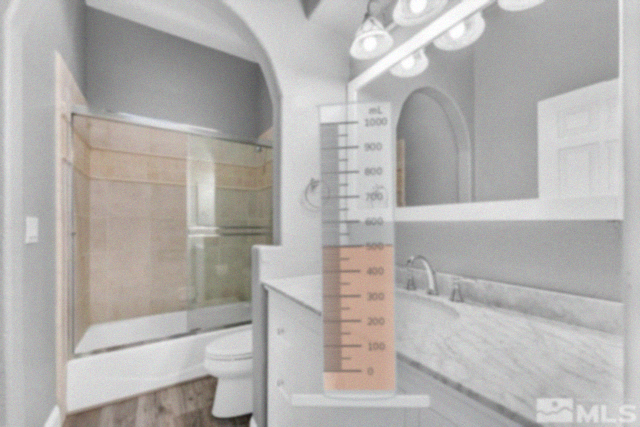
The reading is 500,mL
